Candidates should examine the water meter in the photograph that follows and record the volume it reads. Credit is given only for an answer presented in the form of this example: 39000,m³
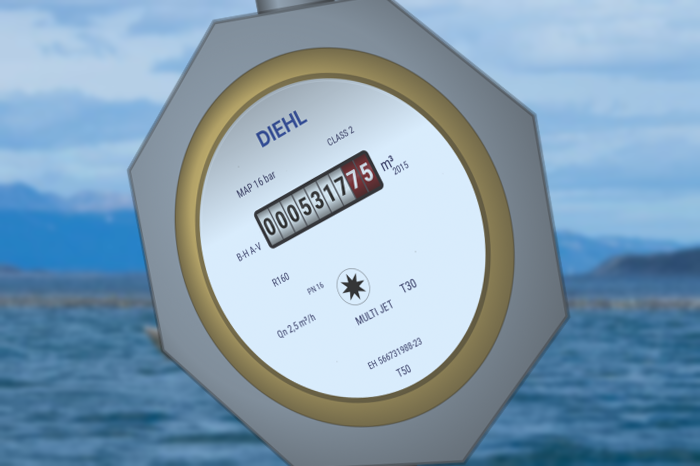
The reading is 5317.75,m³
